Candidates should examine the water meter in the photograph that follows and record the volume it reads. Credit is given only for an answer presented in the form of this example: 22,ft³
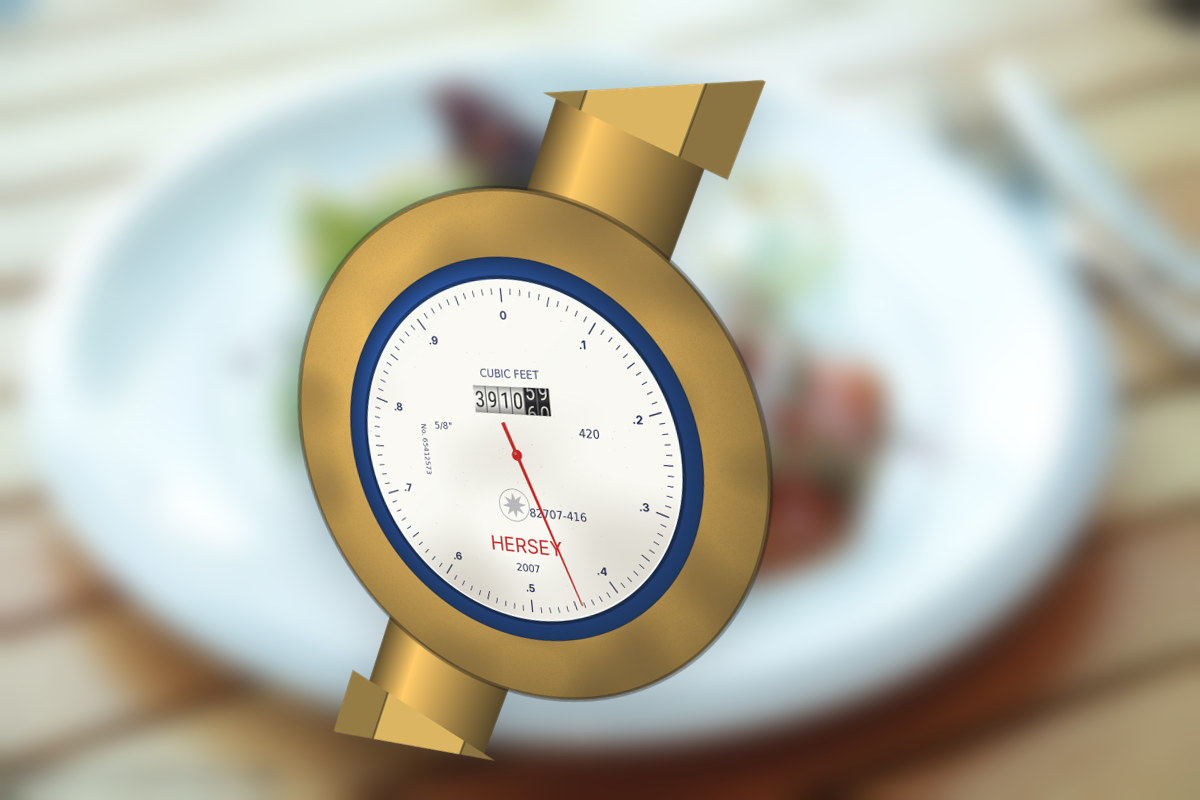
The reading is 391059.44,ft³
